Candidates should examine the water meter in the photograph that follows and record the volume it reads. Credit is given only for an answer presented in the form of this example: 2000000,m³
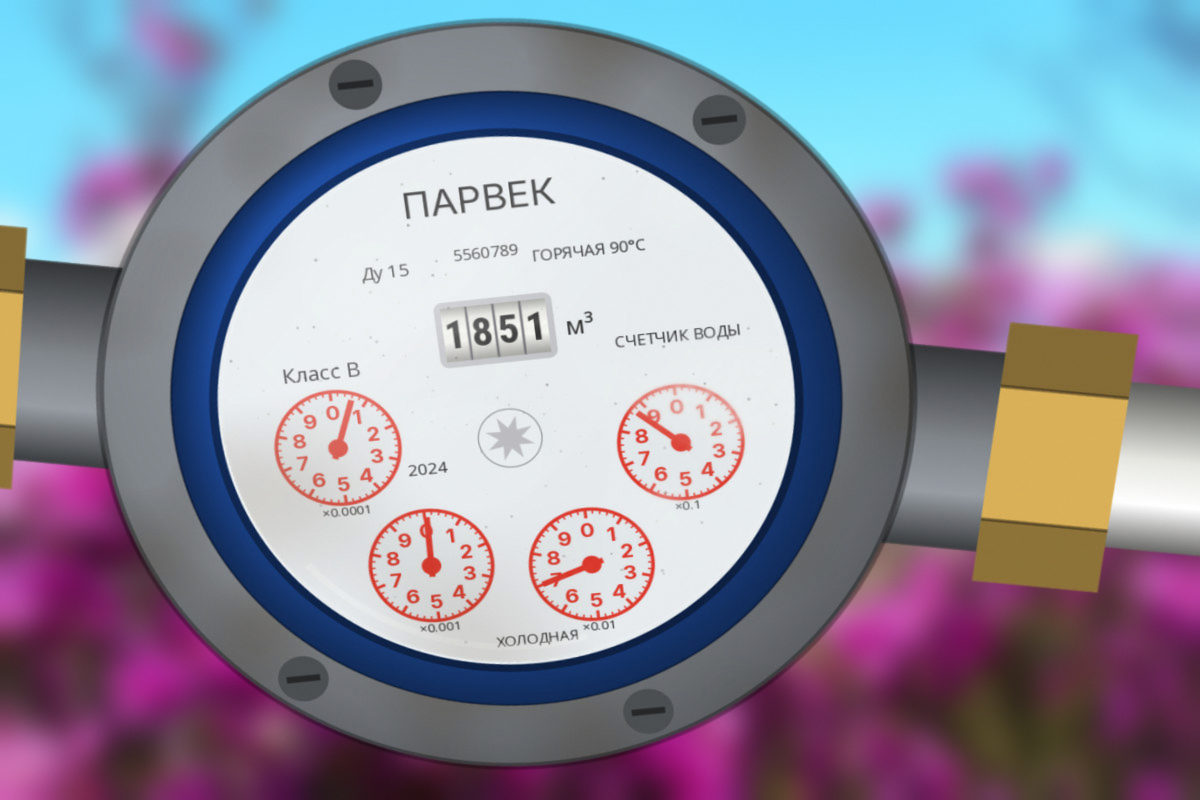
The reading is 1851.8700,m³
